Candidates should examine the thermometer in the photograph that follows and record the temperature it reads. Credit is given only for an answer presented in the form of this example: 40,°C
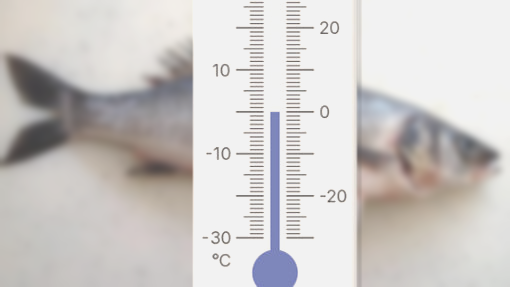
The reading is 0,°C
